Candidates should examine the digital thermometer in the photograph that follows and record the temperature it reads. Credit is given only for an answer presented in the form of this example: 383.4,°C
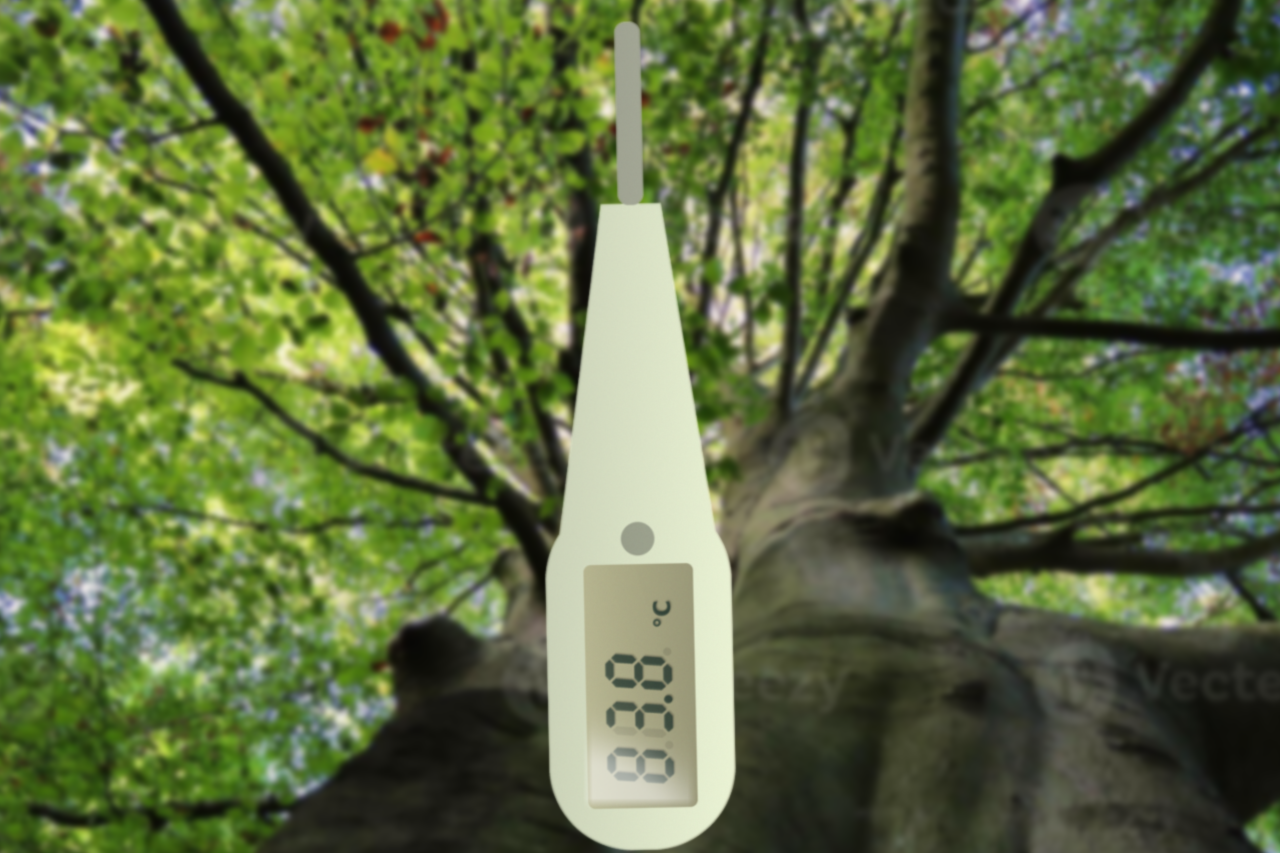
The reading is 83.8,°C
